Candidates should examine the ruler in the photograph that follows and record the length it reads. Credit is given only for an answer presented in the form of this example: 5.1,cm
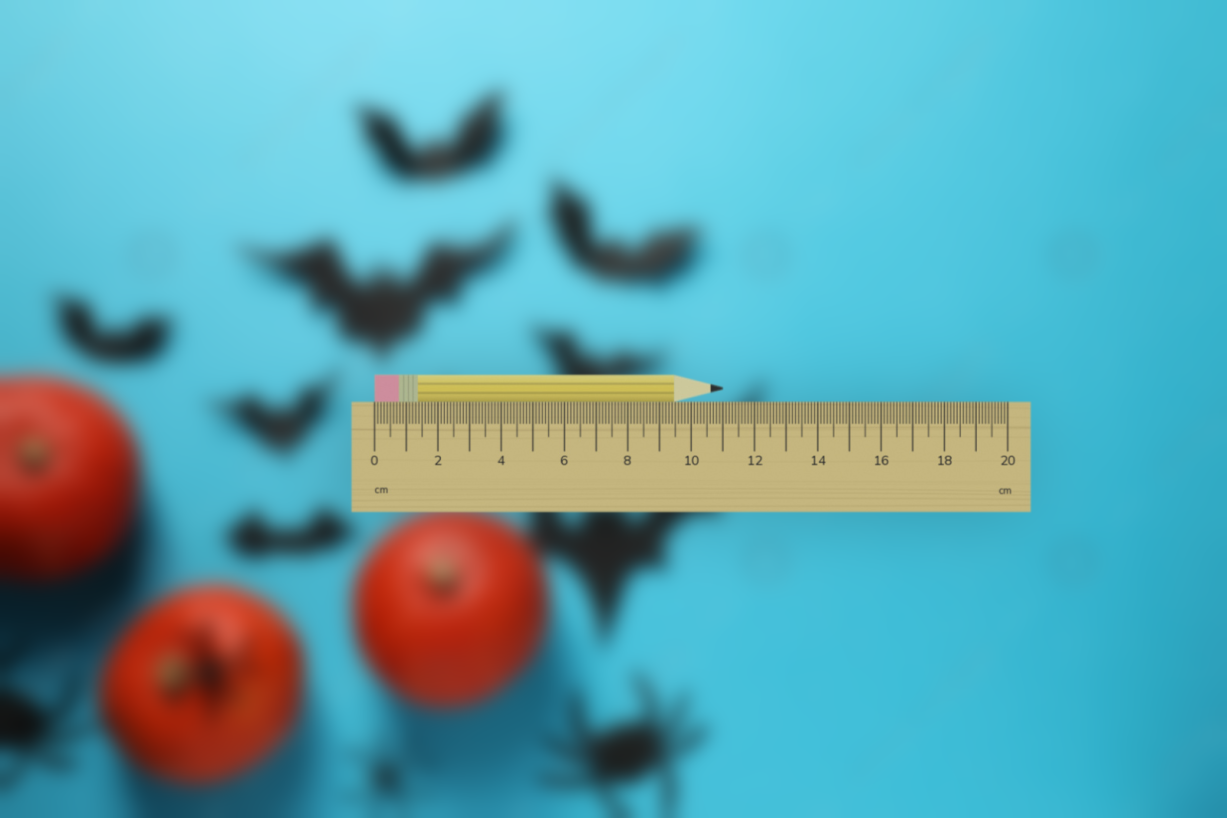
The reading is 11,cm
